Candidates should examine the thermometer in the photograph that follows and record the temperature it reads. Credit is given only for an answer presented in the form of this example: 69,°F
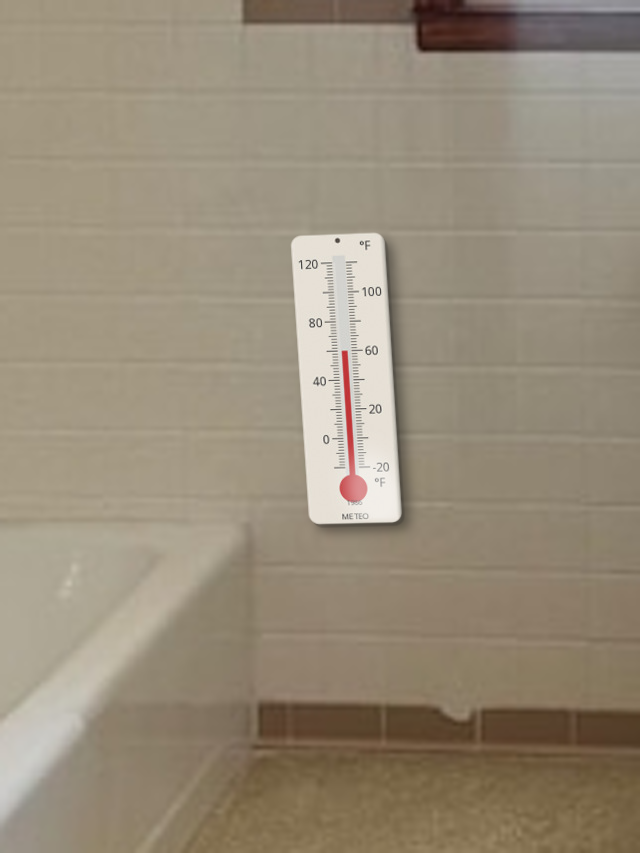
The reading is 60,°F
